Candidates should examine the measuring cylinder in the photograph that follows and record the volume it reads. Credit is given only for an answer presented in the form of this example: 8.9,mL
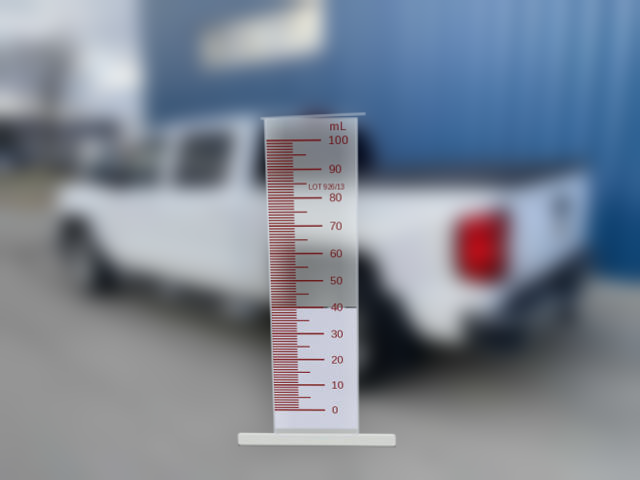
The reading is 40,mL
